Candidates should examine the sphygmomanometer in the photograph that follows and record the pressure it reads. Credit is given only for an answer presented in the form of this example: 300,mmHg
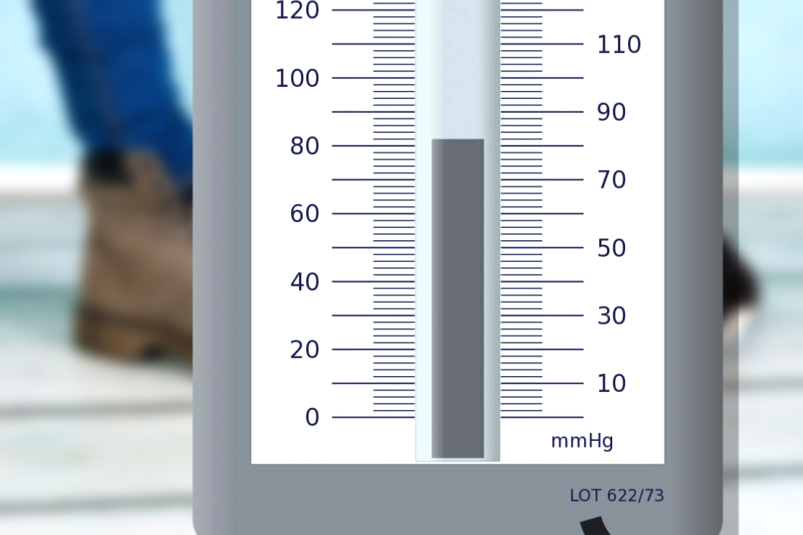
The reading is 82,mmHg
